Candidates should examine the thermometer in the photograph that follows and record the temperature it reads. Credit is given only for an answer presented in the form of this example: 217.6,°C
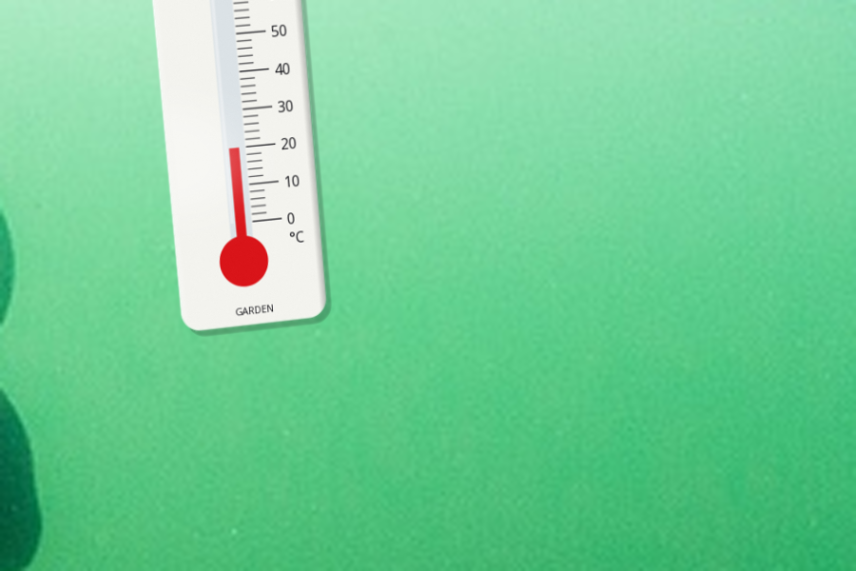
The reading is 20,°C
